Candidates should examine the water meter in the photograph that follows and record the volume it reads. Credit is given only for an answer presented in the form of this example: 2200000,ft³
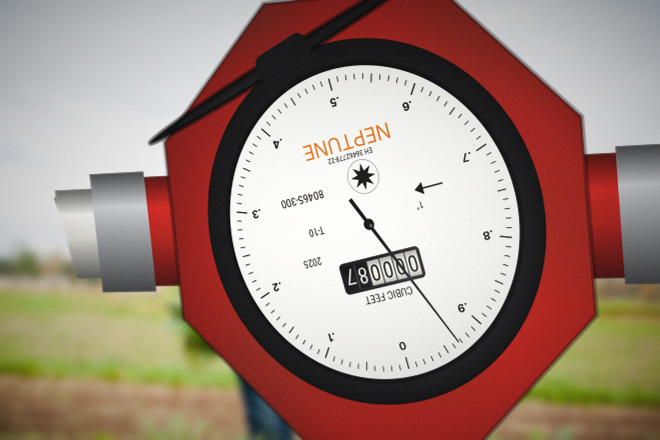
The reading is 86.93,ft³
